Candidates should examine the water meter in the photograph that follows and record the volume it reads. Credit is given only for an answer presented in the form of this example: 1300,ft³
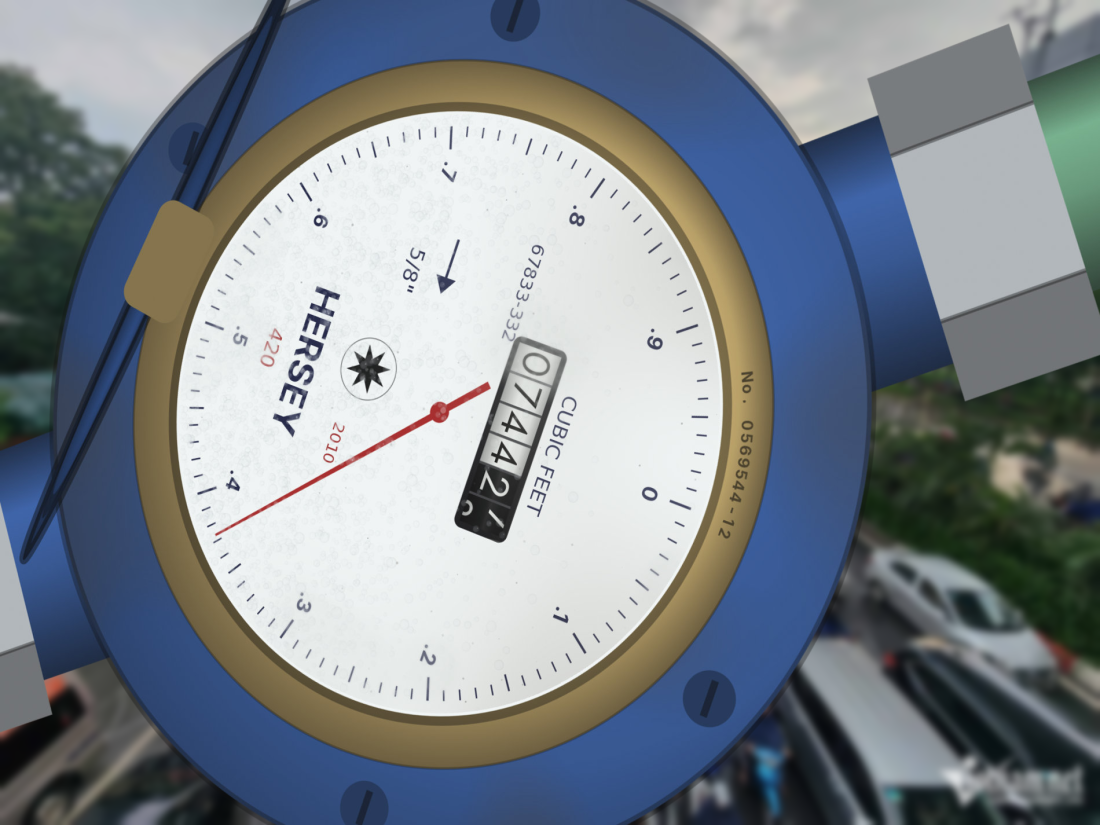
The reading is 74427.37,ft³
